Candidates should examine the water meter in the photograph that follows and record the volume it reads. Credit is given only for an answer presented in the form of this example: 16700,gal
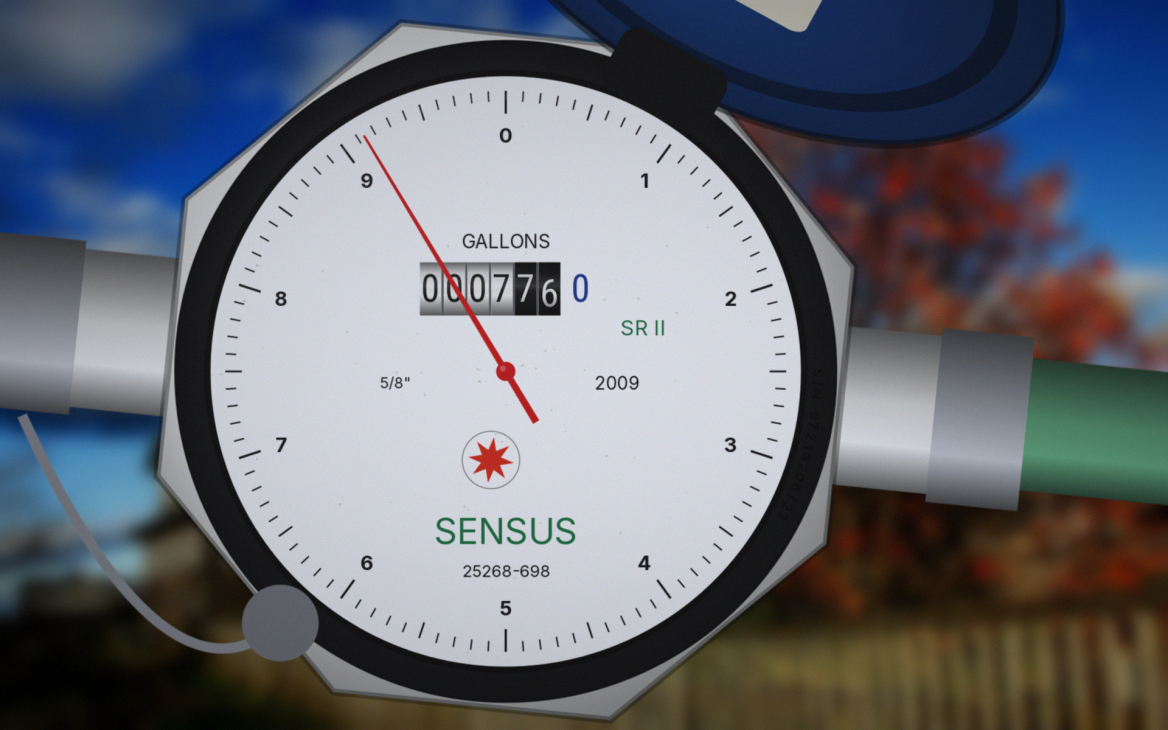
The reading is 7759.1,gal
